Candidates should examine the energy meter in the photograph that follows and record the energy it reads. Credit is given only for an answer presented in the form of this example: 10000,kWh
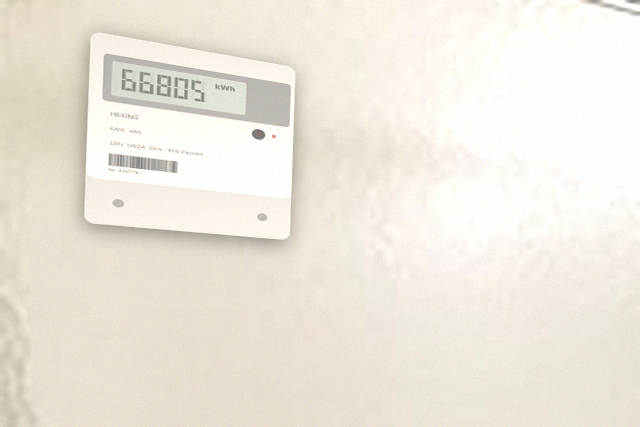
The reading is 66805,kWh
